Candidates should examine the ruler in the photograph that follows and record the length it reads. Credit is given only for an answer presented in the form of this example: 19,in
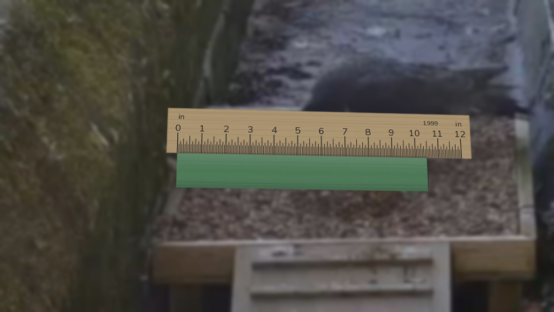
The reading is 10.5,in
